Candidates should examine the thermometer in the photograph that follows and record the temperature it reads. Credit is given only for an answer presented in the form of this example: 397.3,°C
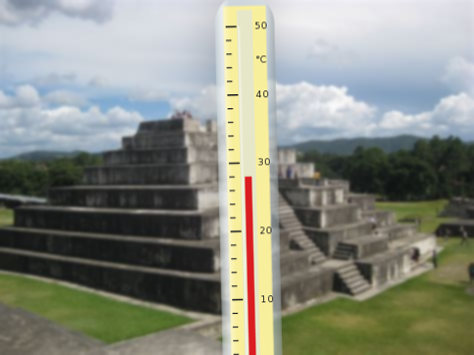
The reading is 28,°C
